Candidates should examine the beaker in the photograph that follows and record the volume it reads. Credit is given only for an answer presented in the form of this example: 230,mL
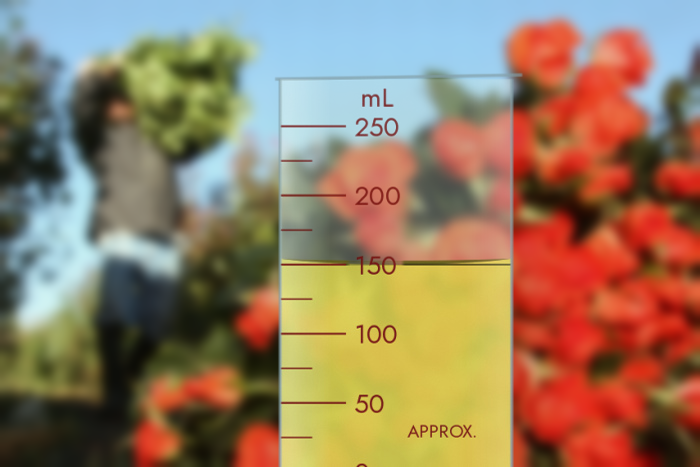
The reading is 150,mL
